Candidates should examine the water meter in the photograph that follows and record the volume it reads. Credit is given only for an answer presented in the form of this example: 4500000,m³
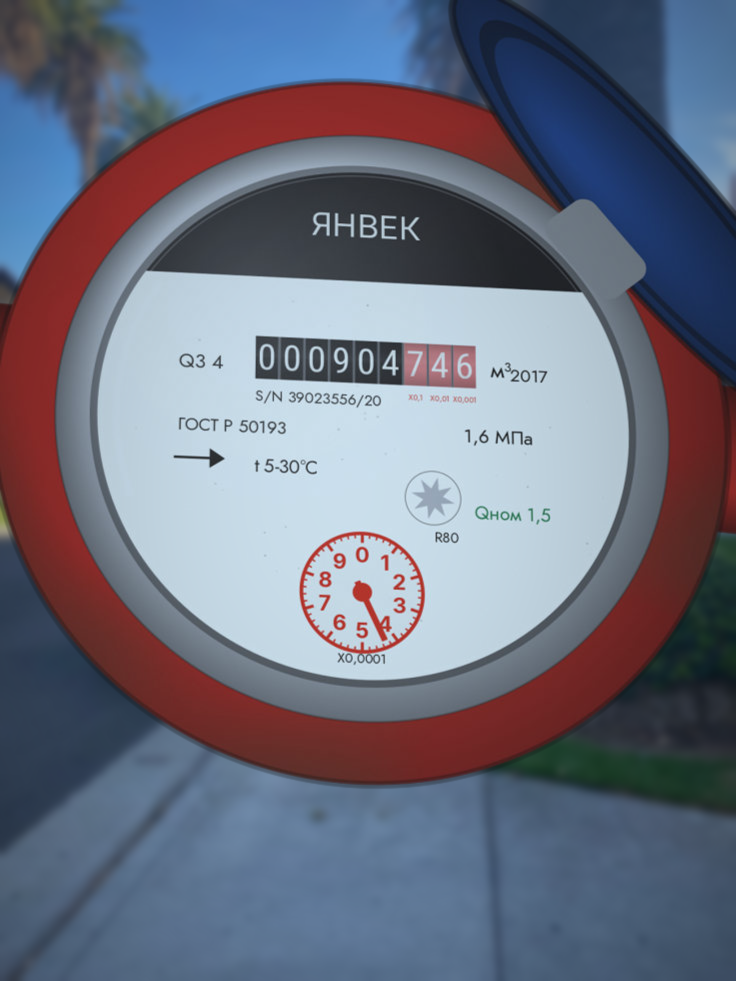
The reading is 904.7464,m³
